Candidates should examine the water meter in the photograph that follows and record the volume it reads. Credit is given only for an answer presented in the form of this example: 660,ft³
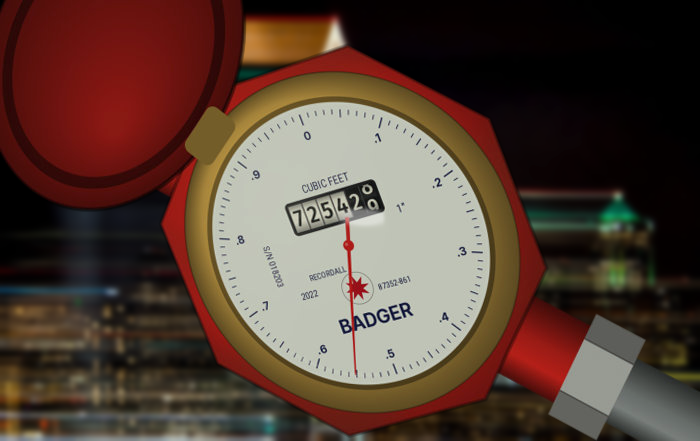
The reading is 725428.55,ft³
